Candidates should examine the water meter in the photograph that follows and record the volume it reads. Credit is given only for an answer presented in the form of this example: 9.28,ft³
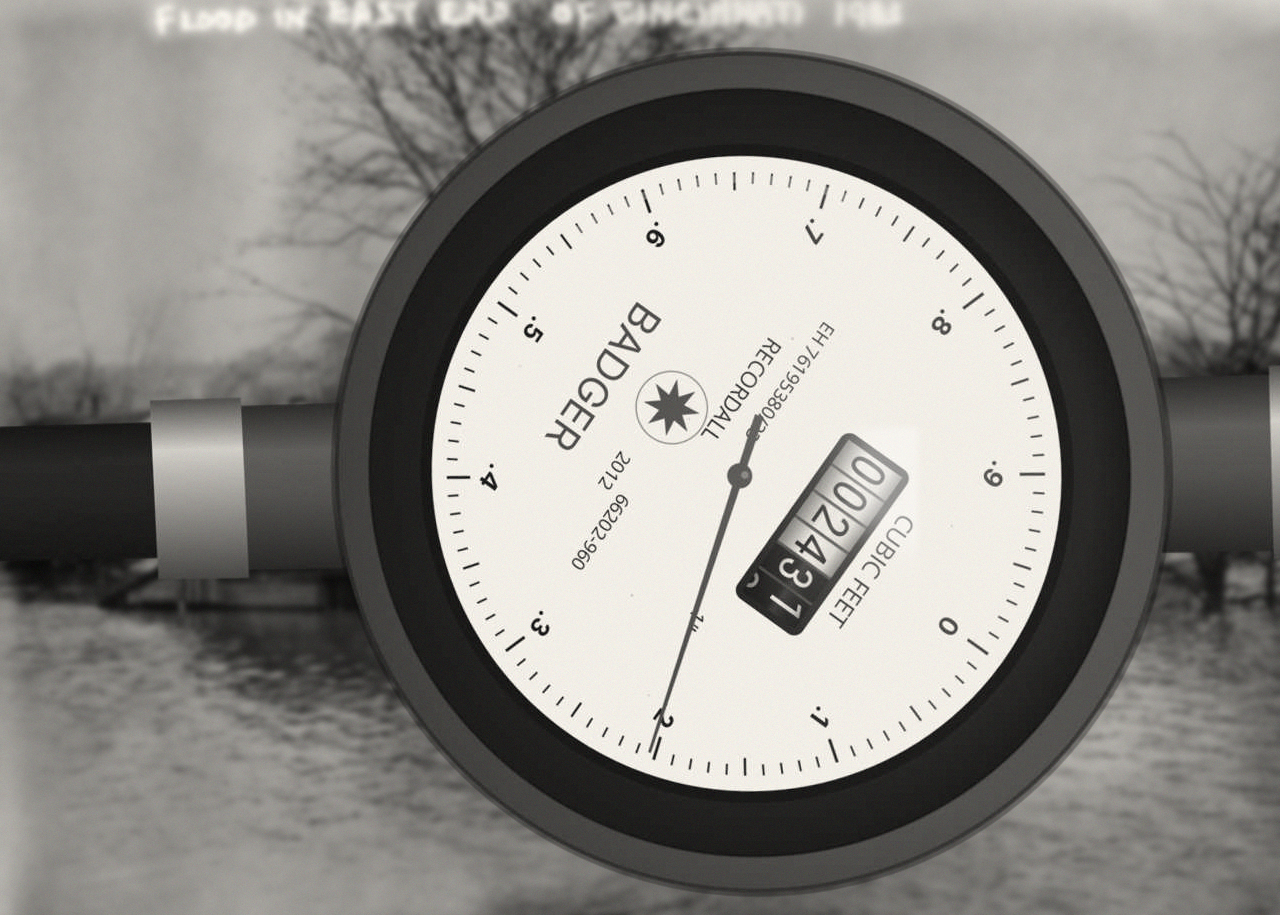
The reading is 2431.20,ft³
